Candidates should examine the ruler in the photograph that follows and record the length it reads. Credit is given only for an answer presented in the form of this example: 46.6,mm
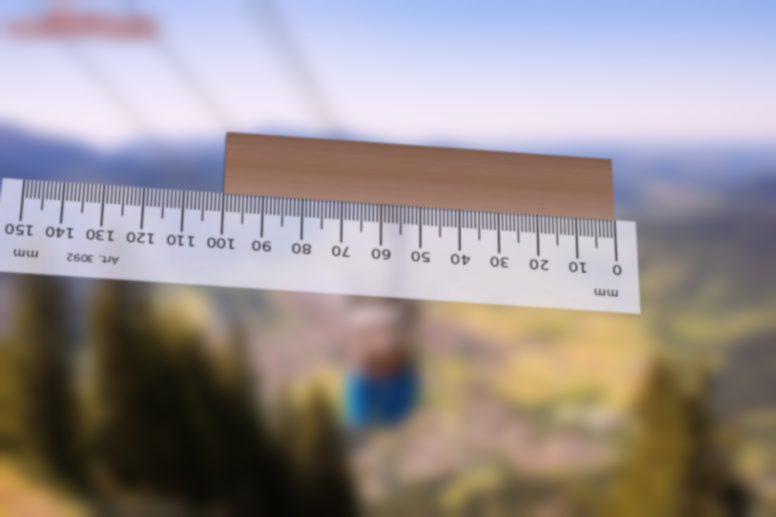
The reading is 100,mm
